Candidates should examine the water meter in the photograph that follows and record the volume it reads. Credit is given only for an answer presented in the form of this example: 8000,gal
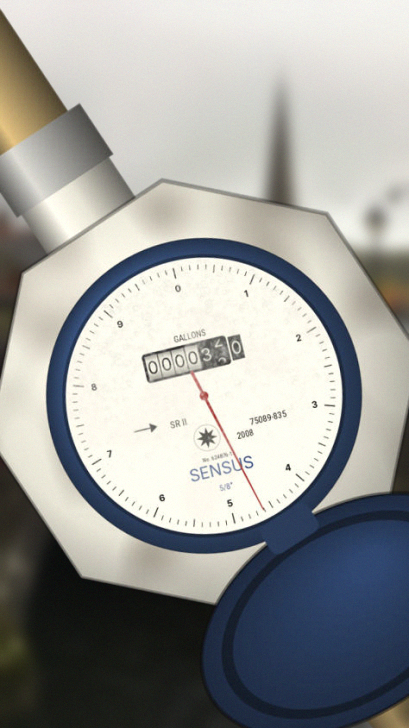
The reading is 324.6,gal
